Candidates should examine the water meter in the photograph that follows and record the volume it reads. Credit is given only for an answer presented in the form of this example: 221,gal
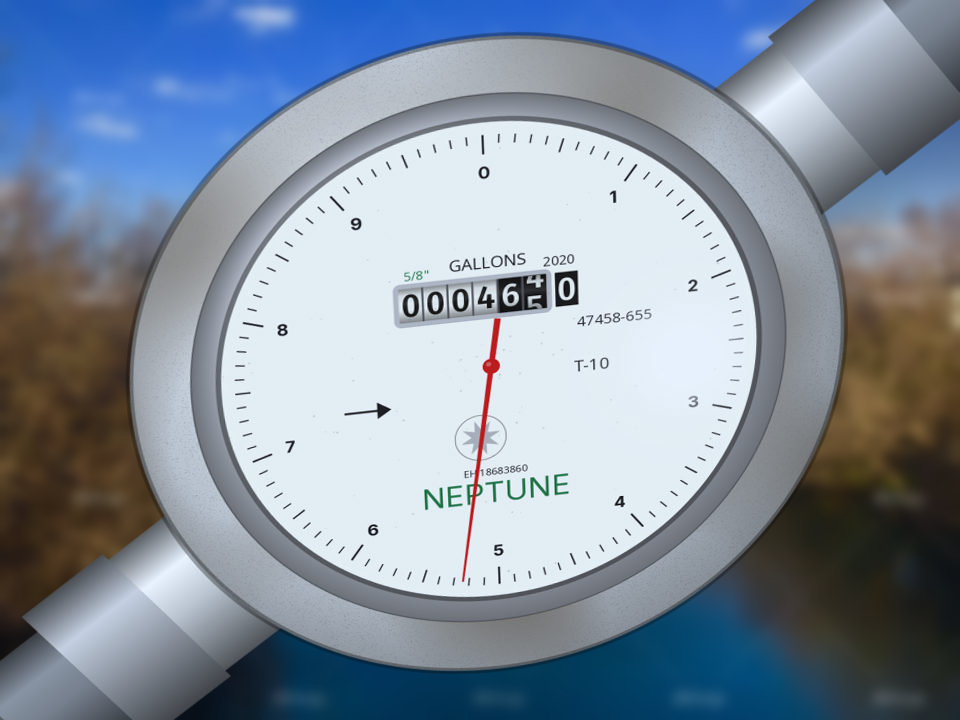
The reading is 4645.2,gal
